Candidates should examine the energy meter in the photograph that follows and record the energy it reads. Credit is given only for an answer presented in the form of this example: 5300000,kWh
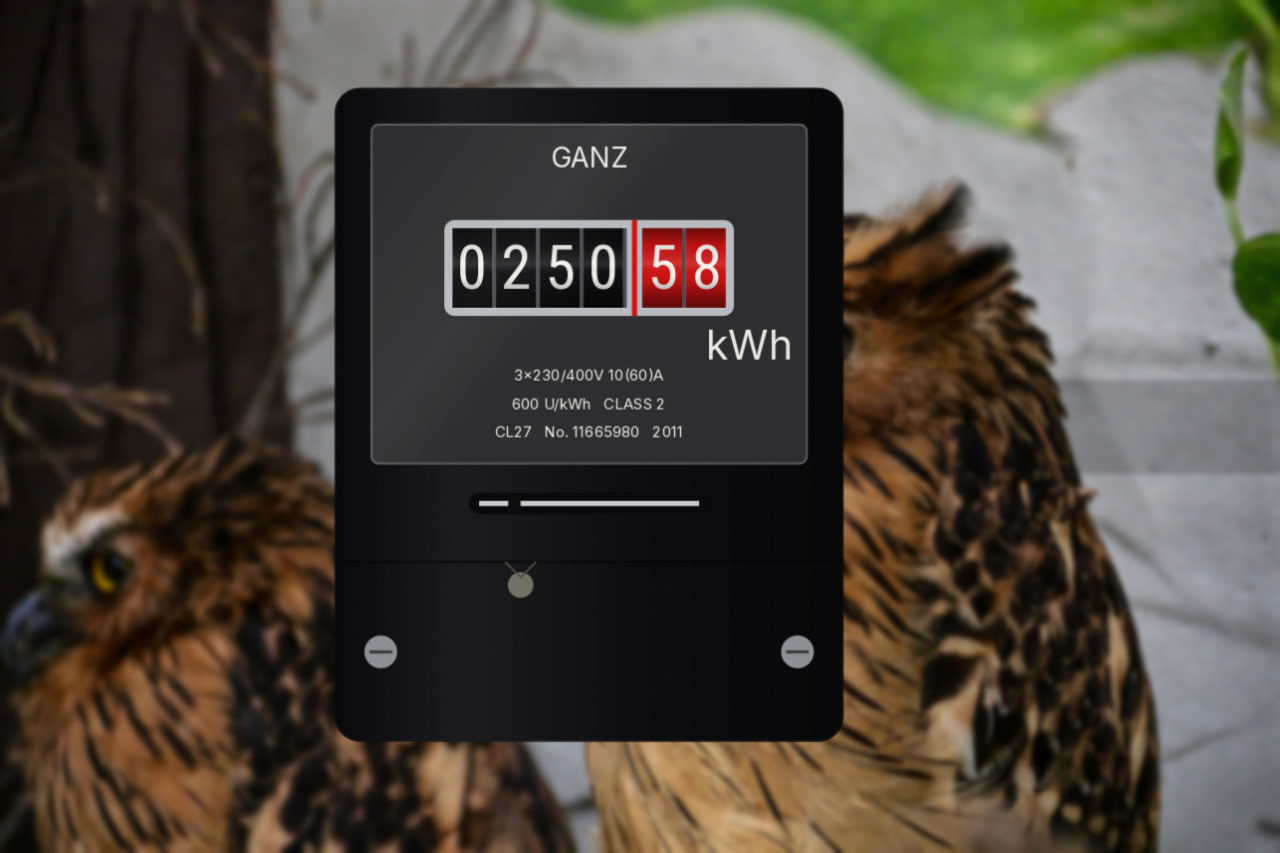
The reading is 250.58,kWh
